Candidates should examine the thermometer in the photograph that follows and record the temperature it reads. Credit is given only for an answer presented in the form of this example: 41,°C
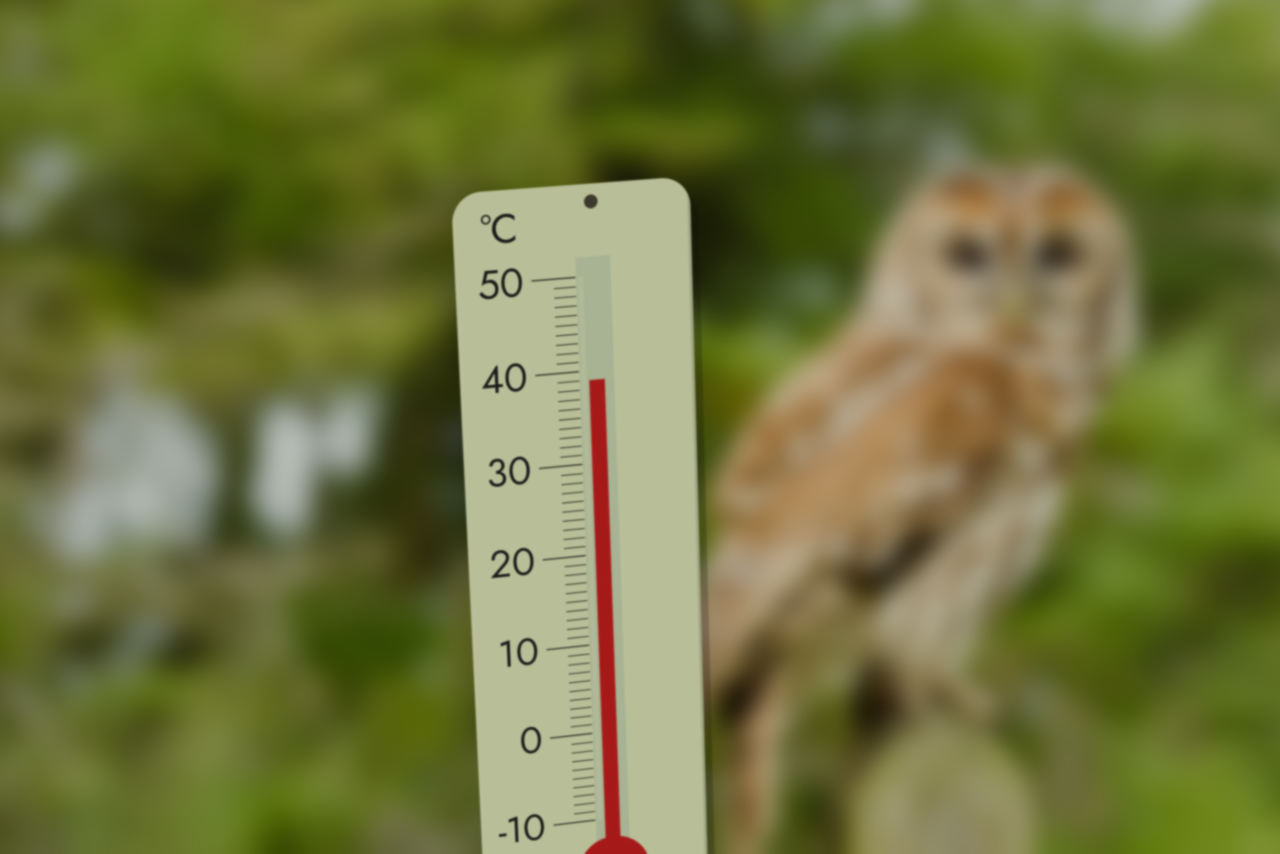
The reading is 39,°C
